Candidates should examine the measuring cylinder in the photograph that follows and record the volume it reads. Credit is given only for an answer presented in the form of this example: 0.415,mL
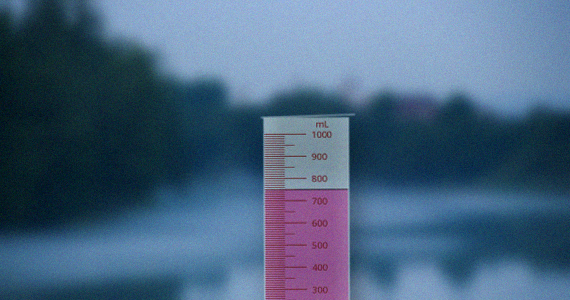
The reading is 750,mL
